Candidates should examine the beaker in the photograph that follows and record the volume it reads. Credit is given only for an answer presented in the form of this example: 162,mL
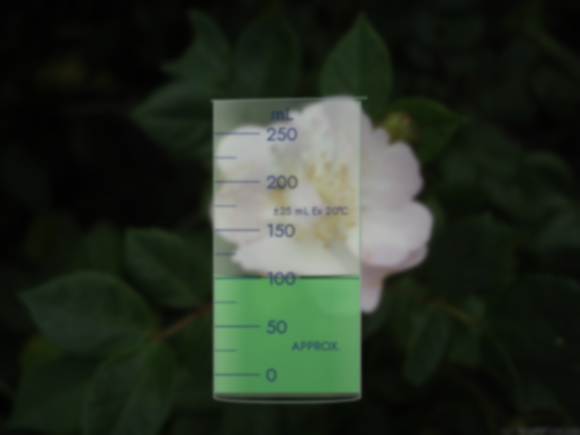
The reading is 100,mL
